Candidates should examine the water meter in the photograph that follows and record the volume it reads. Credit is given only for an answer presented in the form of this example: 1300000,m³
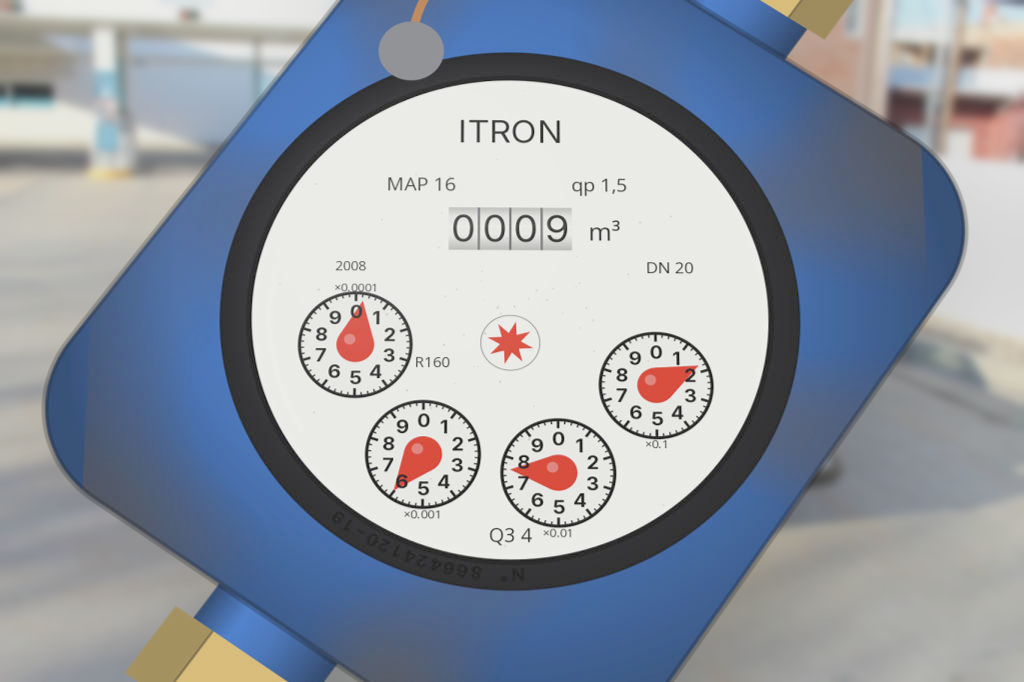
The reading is 9.1760,m³
